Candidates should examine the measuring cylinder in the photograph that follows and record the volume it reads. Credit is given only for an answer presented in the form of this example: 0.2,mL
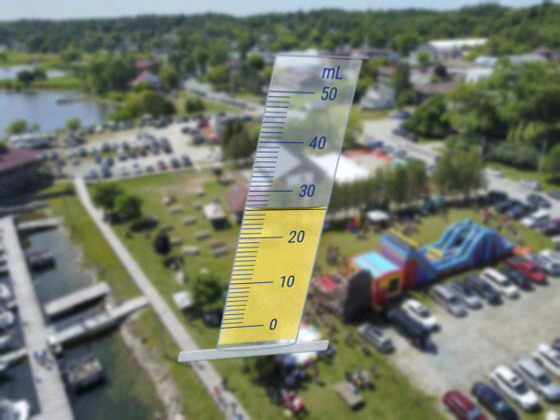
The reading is 26,mL
